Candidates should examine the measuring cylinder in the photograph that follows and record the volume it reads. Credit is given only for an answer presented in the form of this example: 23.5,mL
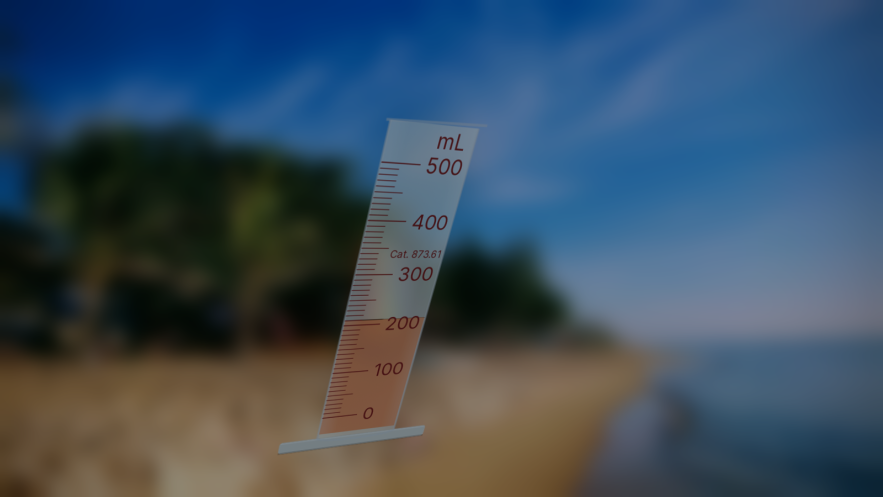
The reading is 210,mL
